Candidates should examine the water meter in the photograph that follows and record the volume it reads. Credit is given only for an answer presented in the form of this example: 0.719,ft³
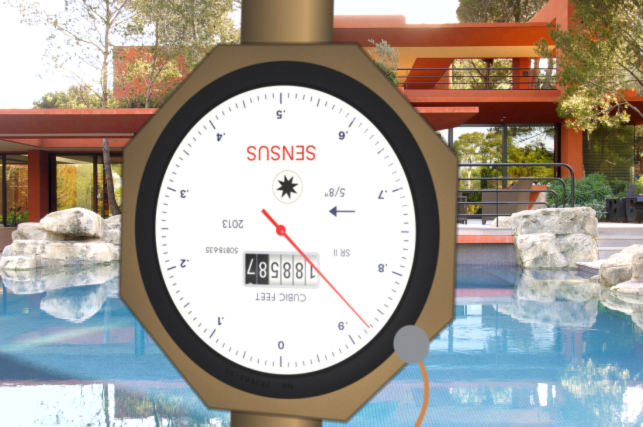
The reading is 188586.87,ft³
